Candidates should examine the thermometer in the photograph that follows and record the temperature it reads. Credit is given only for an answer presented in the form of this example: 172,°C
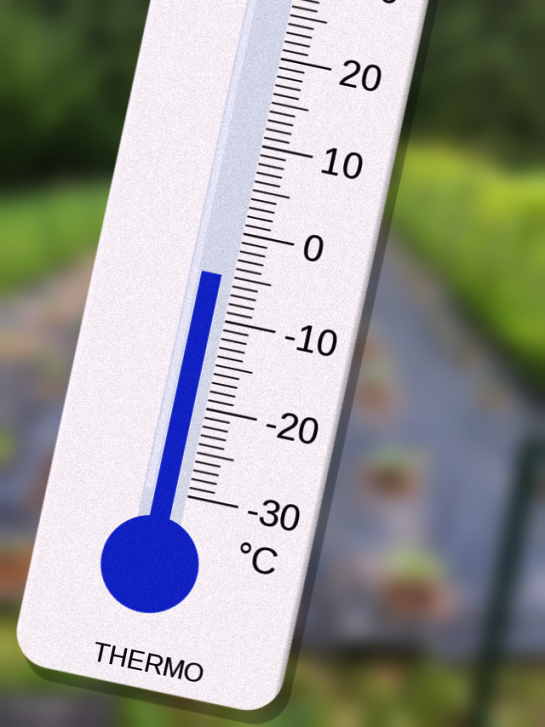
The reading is -5,°C
